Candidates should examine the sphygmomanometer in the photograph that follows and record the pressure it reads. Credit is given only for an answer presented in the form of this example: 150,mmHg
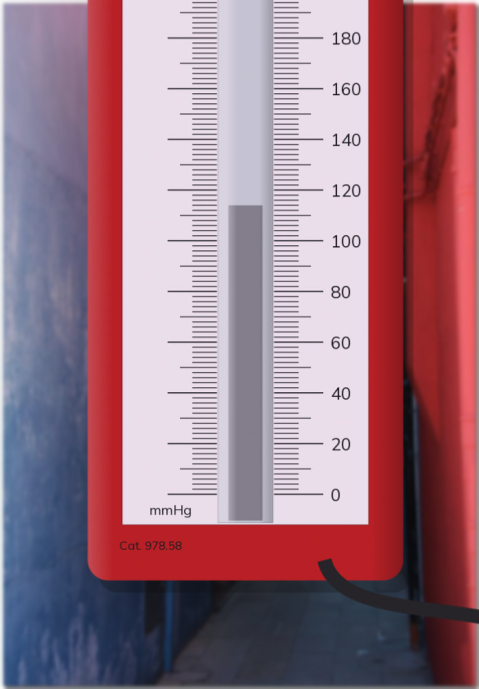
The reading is 114,mmHg
